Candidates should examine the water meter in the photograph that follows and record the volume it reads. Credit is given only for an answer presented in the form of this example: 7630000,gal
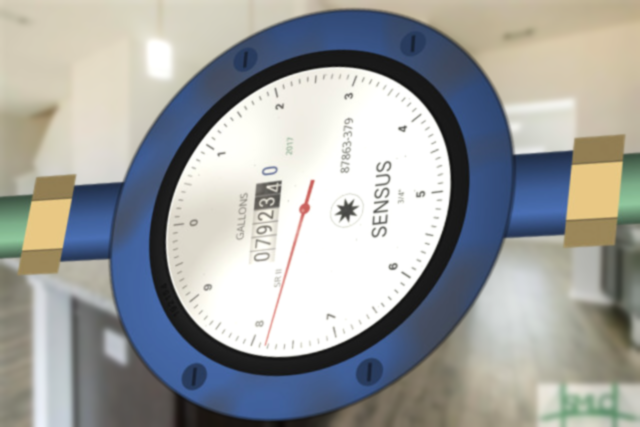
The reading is 792337.8,gal
